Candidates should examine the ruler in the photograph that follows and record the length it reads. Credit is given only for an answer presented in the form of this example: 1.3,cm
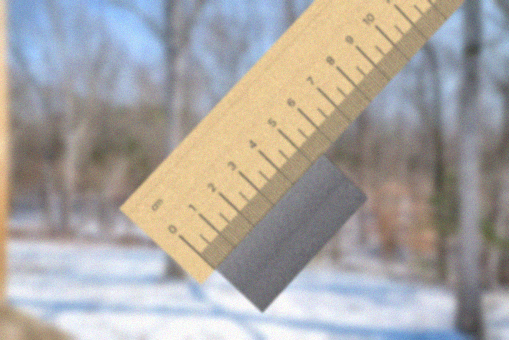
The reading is 5.5,cm
